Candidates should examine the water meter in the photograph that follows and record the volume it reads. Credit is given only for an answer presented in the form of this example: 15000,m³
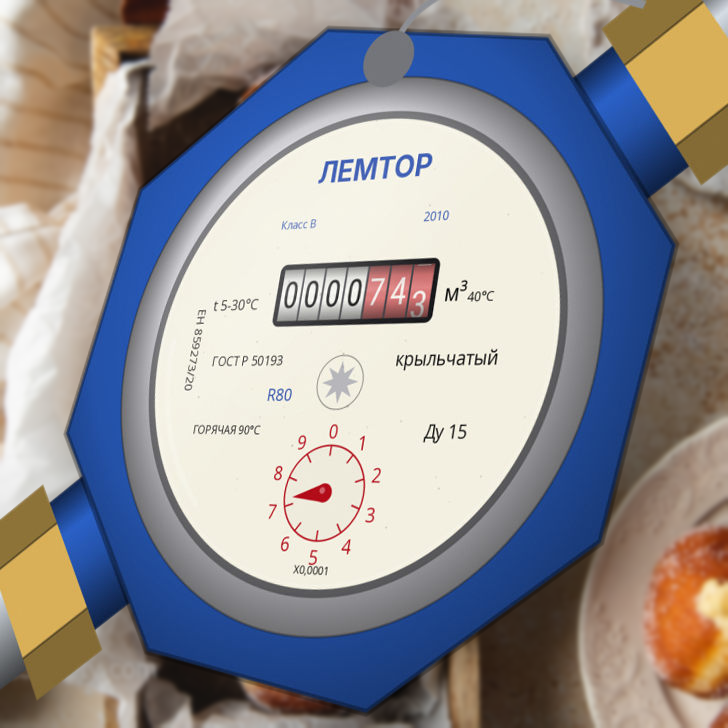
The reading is 0.7427,m³
